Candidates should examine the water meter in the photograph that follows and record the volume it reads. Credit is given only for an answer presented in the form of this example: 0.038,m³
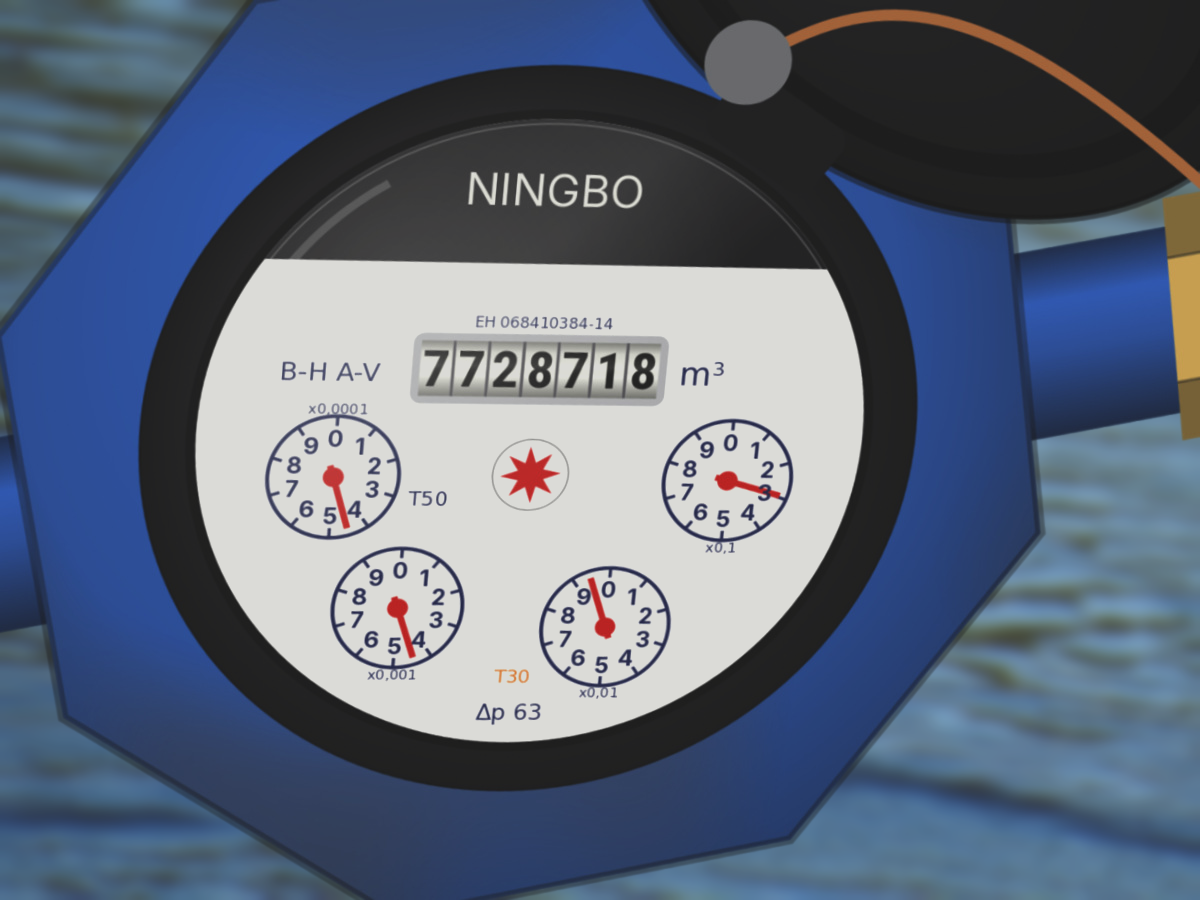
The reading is 7728718.2944,m³
